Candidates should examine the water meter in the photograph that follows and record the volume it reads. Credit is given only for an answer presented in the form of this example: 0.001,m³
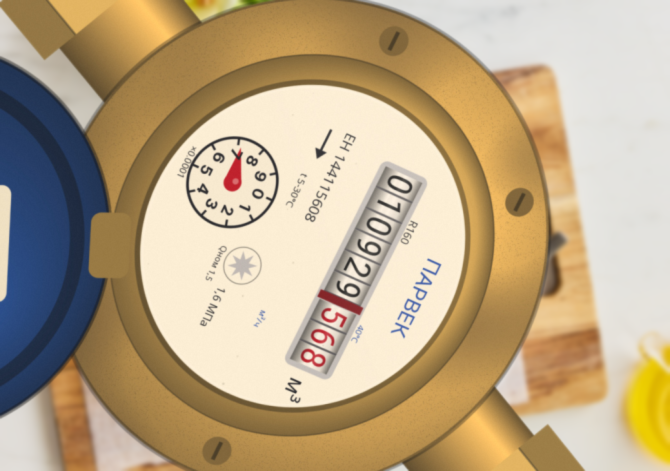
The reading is 10929.5687,m³
